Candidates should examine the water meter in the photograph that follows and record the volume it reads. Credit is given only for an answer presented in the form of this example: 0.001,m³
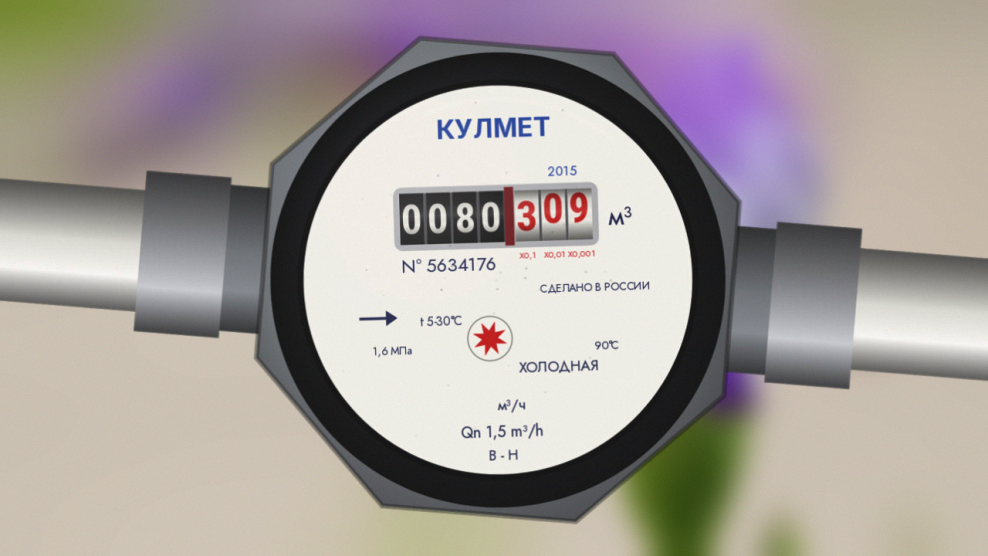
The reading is 80.309,m³
